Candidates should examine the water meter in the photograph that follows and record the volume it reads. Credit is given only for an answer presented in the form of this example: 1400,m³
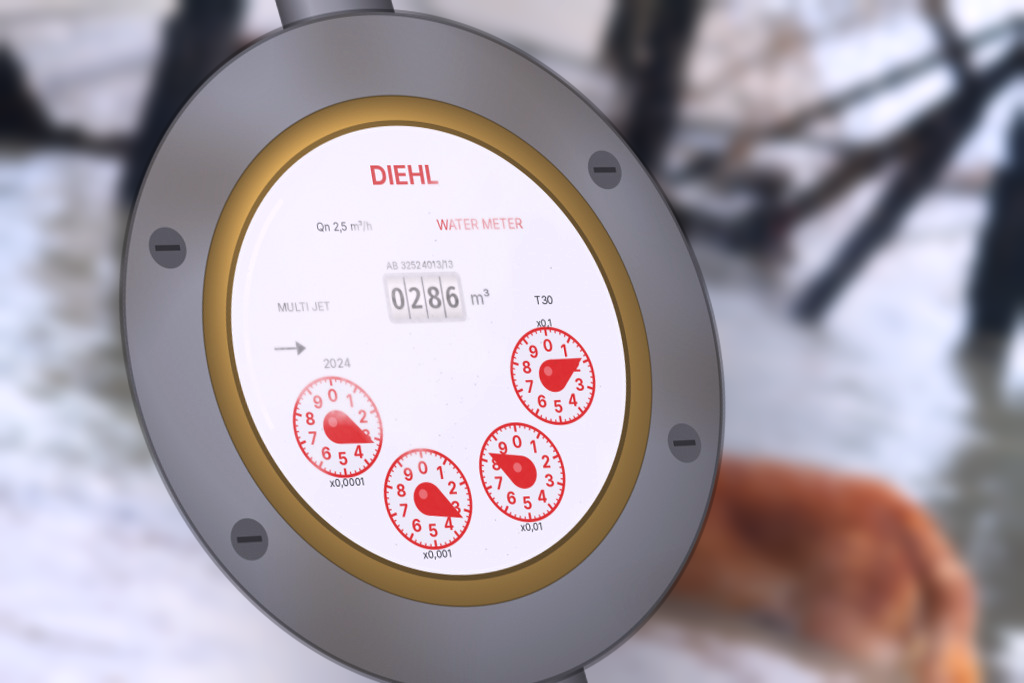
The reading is 286.1833,m³
